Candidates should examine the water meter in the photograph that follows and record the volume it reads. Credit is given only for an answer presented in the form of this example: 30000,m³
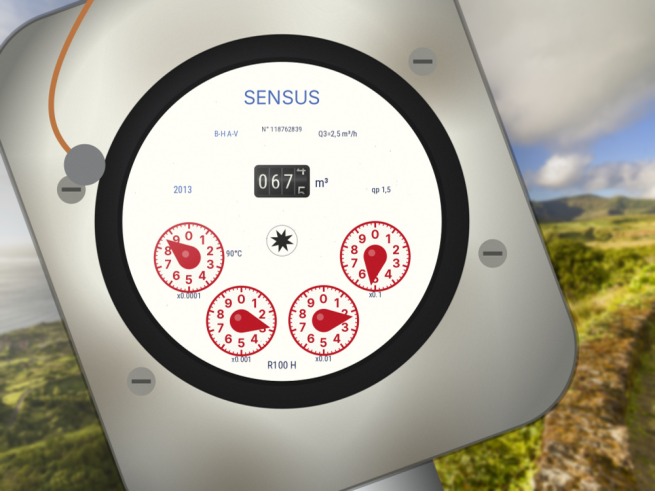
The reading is 674.5228,m³
